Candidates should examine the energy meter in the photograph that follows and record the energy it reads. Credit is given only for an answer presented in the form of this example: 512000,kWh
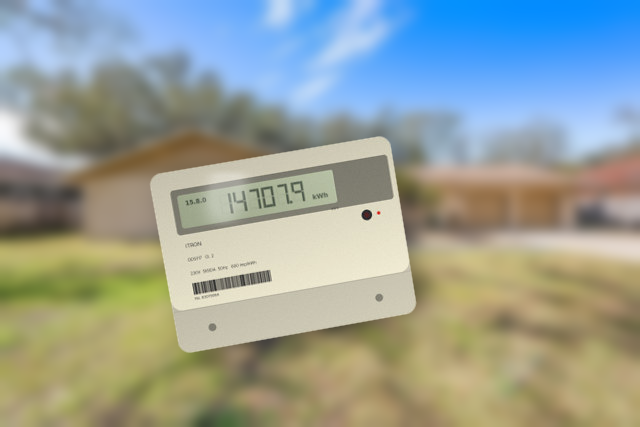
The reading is 14707.9,kWh
